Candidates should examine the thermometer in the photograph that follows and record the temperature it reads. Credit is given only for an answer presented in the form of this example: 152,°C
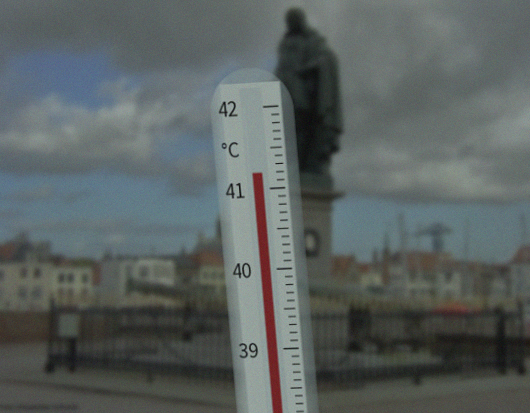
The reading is 41.2,°C
